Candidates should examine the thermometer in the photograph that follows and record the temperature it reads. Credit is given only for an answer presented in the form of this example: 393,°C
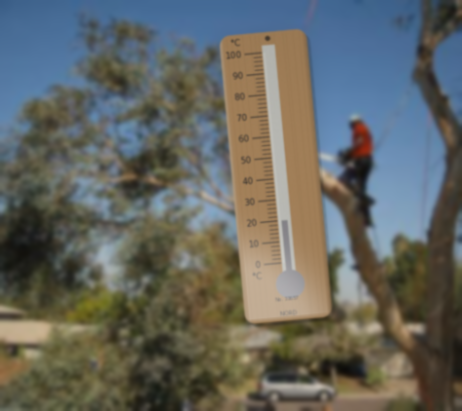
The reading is 20,°C
